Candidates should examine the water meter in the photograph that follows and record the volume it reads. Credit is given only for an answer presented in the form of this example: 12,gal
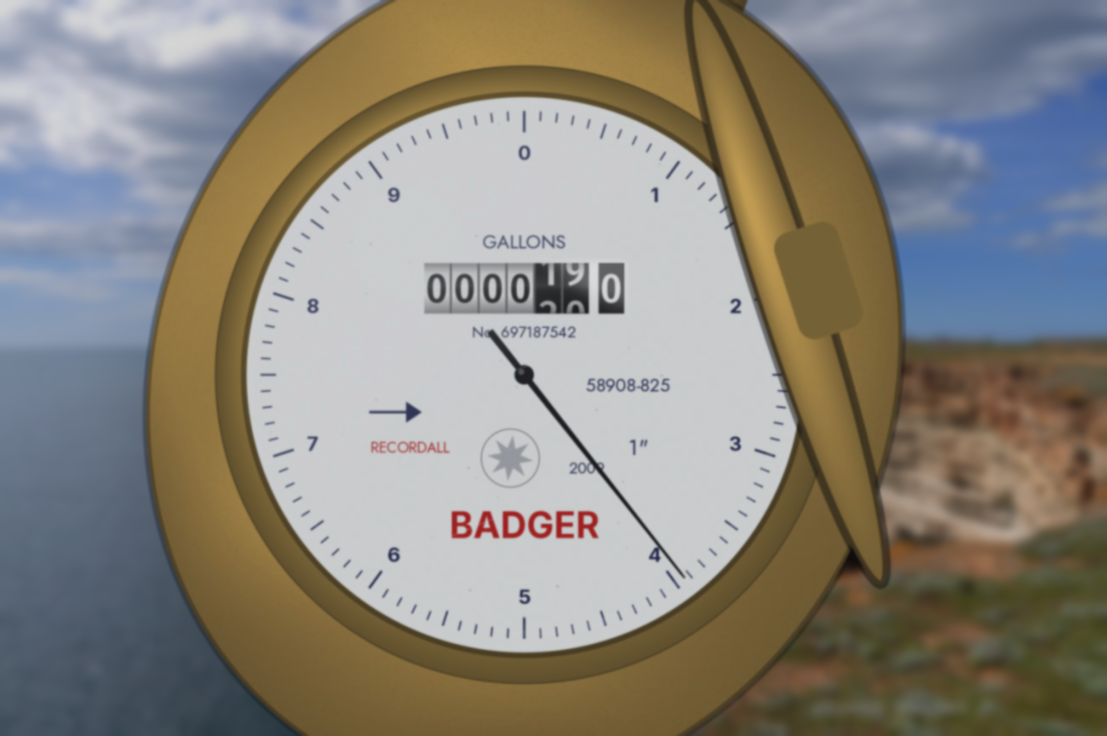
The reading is 193.9,gal
